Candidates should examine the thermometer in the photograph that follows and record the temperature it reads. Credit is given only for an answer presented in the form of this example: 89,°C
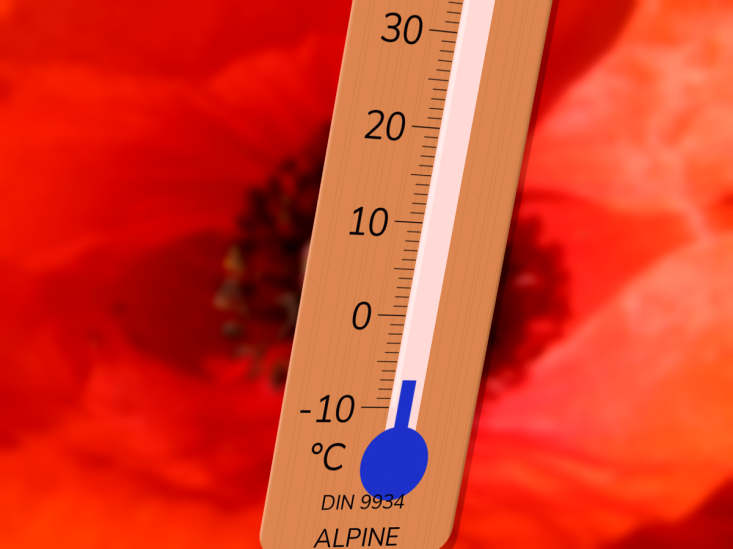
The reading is -7,°C
